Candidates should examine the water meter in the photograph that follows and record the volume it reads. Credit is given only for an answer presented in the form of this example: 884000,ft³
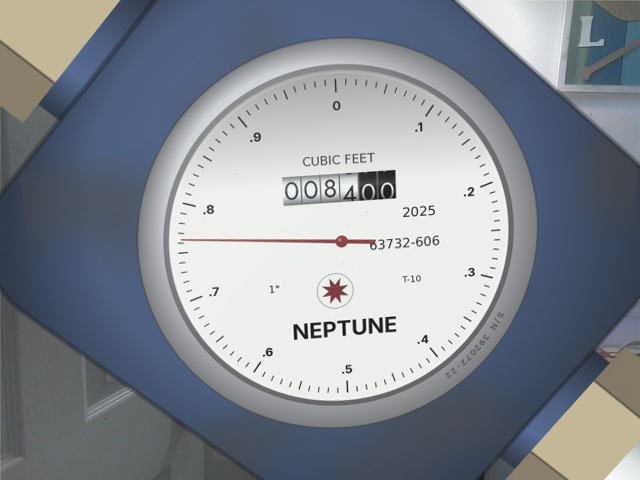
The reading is 8399.76,ft³
